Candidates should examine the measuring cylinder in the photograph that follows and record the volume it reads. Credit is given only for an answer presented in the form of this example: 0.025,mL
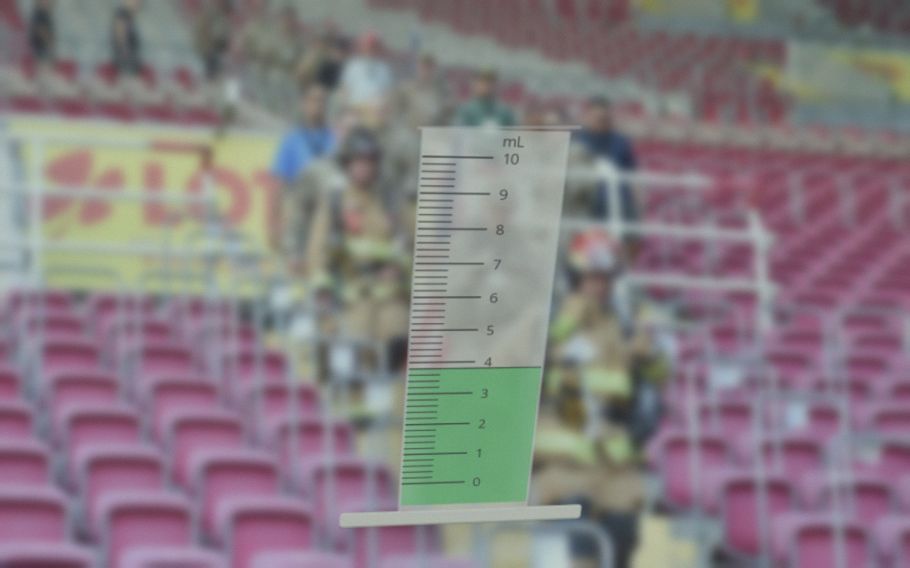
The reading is 3.8,mL
